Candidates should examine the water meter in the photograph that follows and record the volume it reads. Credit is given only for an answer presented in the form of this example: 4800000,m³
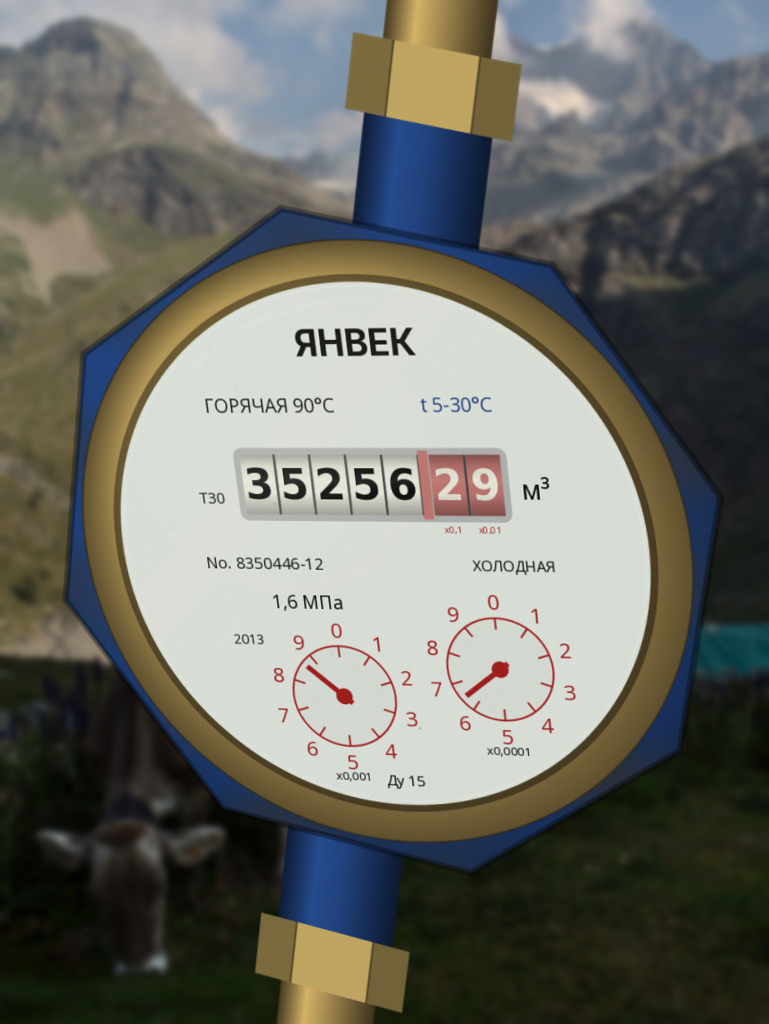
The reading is 35256.2986,m³
